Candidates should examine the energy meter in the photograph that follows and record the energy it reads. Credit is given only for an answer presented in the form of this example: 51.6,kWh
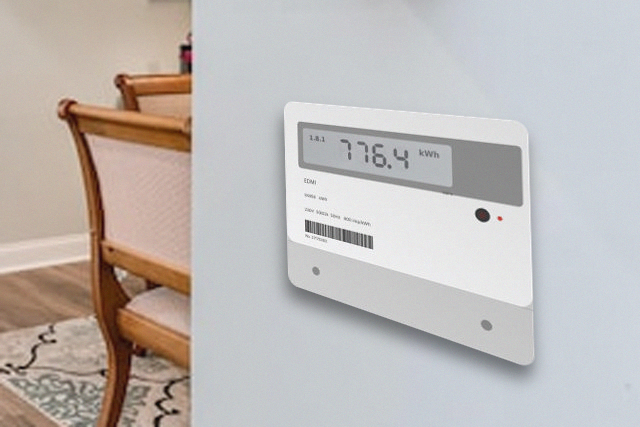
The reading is 776.4,kWh
